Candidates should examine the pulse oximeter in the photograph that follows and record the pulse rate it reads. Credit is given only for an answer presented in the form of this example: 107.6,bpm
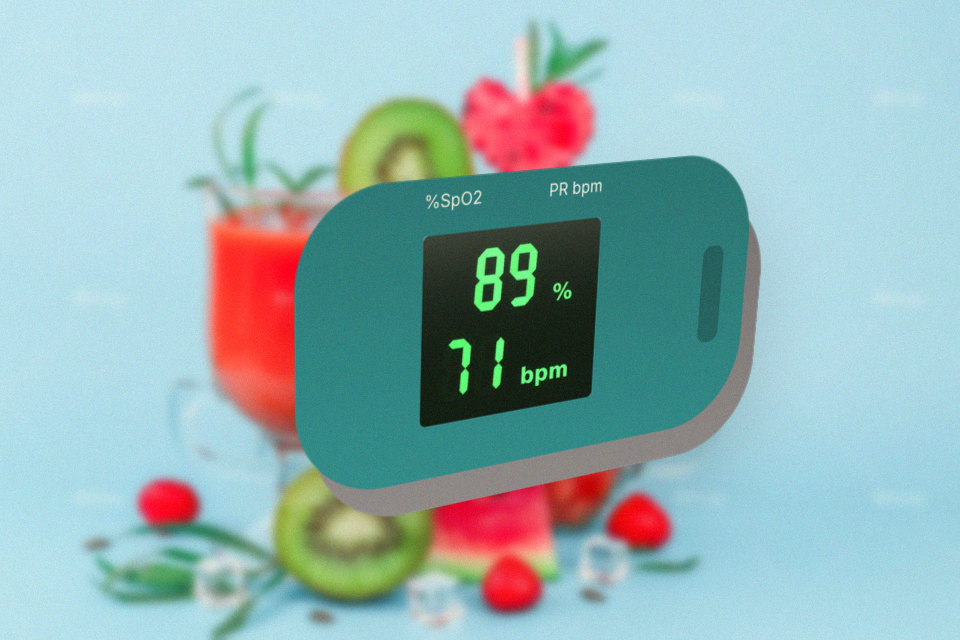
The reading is 71,bpm
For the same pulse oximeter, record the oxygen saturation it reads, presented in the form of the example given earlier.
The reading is 89,%
